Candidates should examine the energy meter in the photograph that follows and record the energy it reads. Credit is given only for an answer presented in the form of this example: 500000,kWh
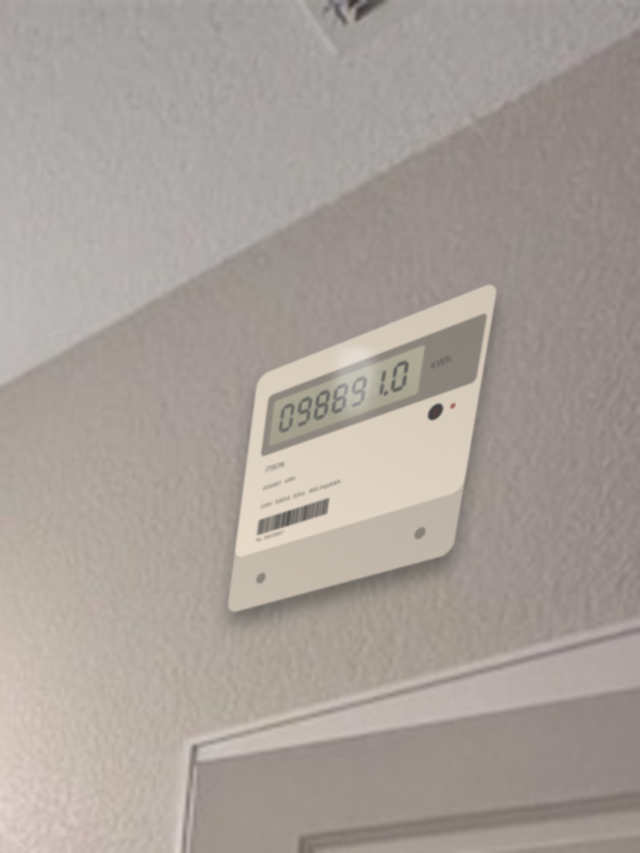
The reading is 98891.0,kWh
